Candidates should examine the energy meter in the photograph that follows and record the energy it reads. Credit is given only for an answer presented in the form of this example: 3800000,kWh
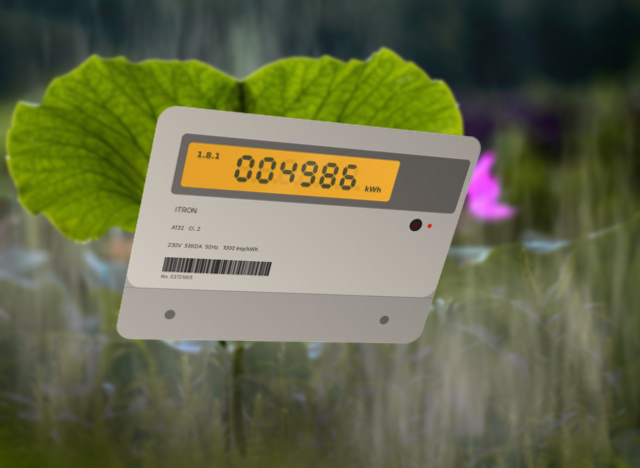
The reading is 4986,kWh
